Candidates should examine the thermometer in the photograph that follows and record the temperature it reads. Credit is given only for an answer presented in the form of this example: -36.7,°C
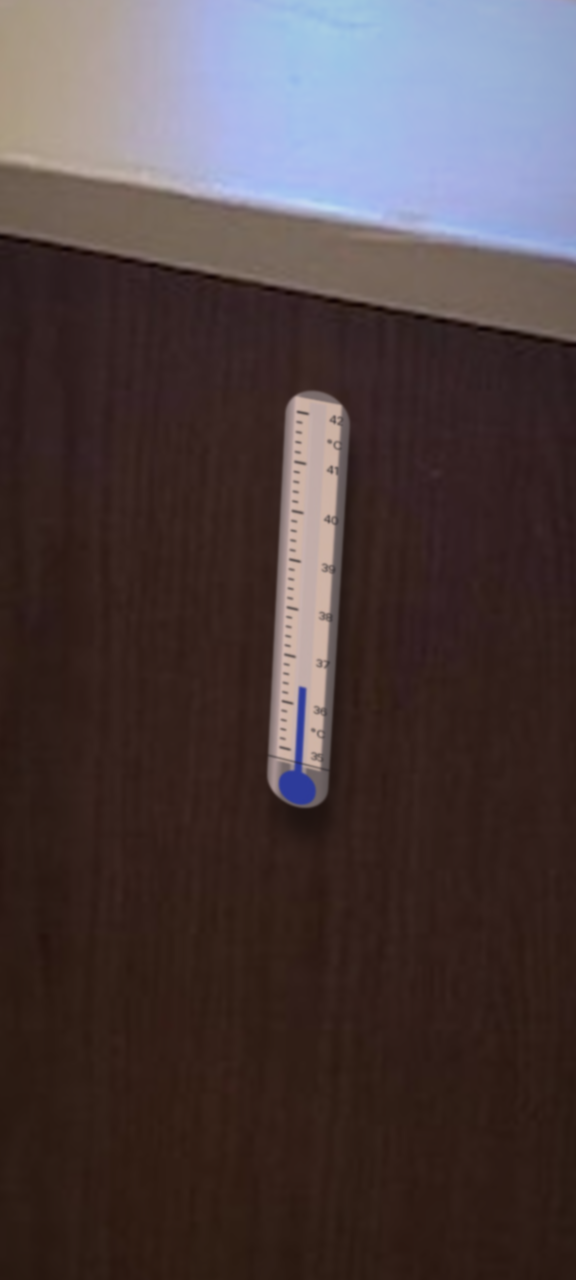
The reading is 36.4,°C
